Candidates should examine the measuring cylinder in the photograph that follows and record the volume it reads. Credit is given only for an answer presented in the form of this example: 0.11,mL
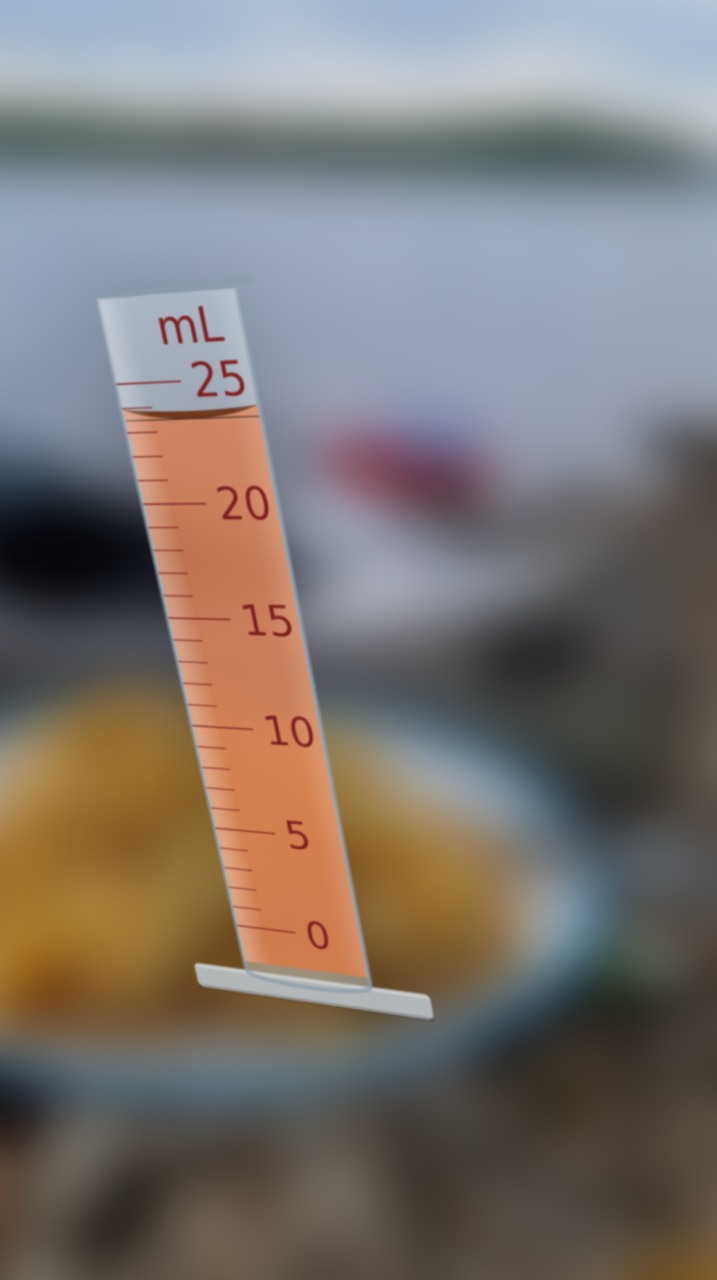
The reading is 23.5,mL
